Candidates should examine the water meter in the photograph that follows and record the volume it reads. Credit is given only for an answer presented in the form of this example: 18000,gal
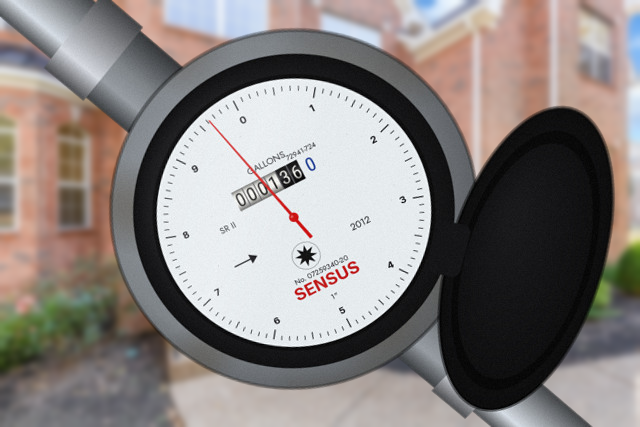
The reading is 1359.6,gal
